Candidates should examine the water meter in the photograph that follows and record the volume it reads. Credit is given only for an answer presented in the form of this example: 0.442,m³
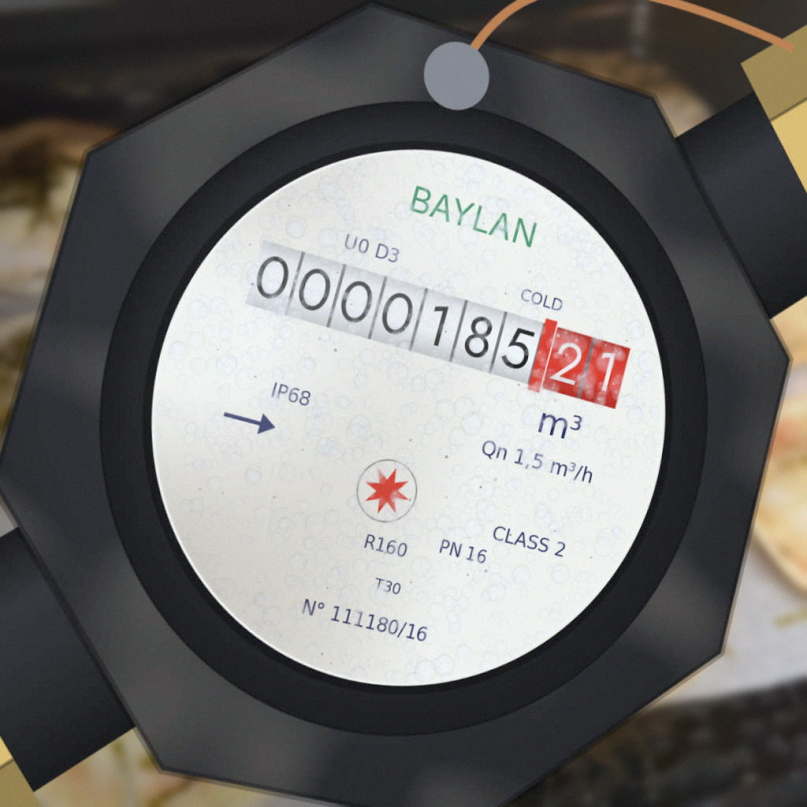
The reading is 185.21,m³
